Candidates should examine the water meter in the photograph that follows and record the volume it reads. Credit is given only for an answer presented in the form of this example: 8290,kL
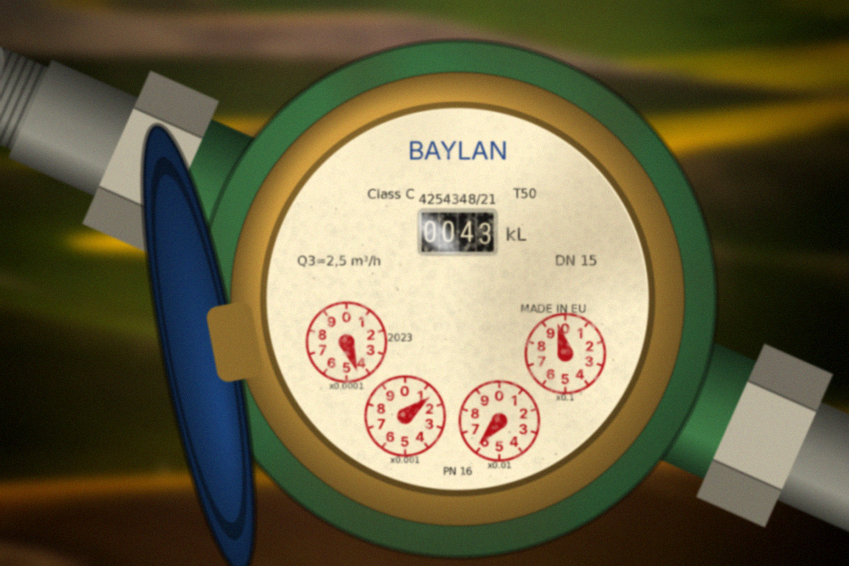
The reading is 42.9614,kL
